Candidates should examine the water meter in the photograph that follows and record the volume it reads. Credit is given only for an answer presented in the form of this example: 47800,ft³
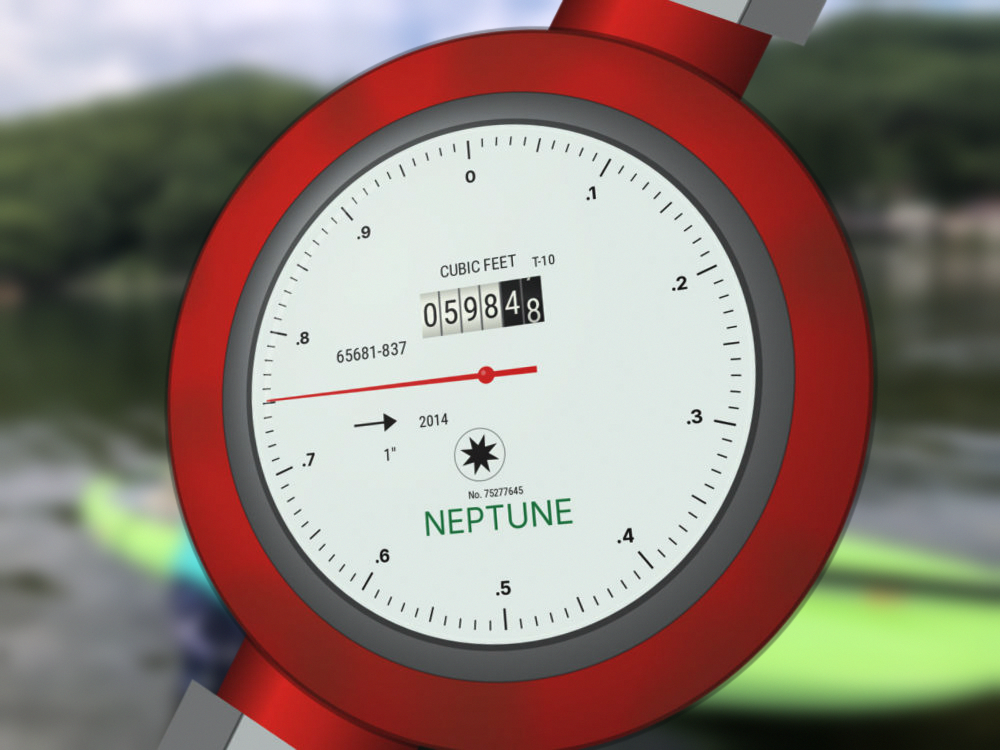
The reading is 59847.75,ft³
